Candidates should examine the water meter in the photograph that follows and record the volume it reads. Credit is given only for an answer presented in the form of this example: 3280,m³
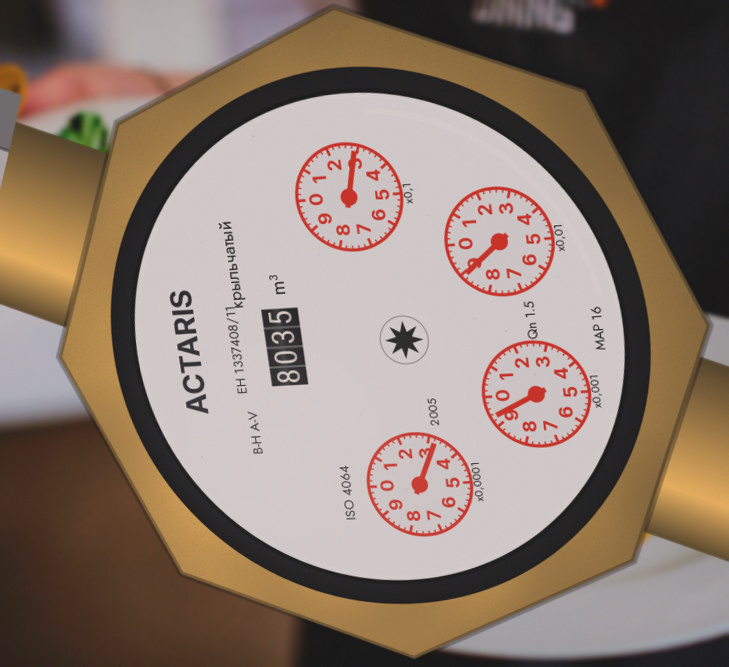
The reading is 8035.2893,m³
